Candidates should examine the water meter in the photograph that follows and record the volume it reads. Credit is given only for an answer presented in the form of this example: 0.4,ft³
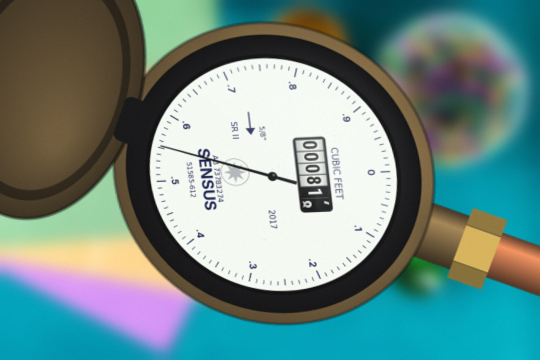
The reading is 817.55,ft³
